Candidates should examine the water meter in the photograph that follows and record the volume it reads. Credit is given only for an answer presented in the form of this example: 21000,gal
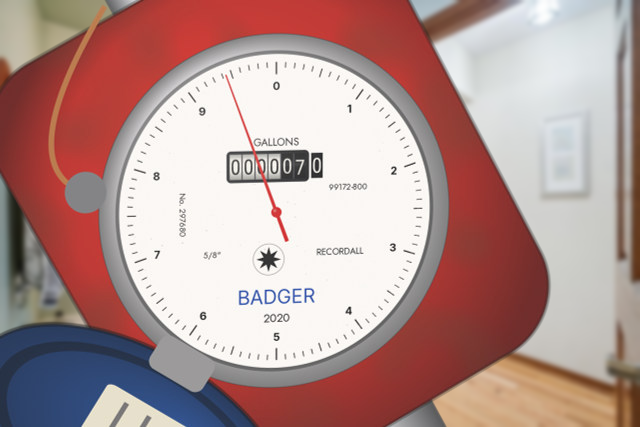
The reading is 69.4,gal
